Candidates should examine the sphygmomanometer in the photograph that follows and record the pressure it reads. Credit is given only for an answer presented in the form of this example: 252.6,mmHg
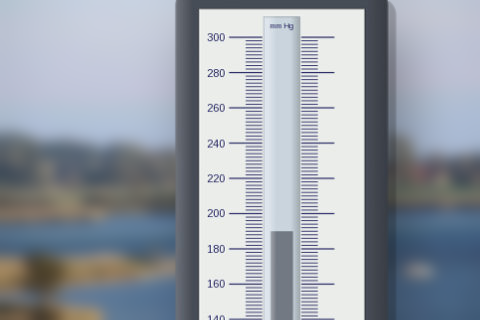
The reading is 190,mmHg
